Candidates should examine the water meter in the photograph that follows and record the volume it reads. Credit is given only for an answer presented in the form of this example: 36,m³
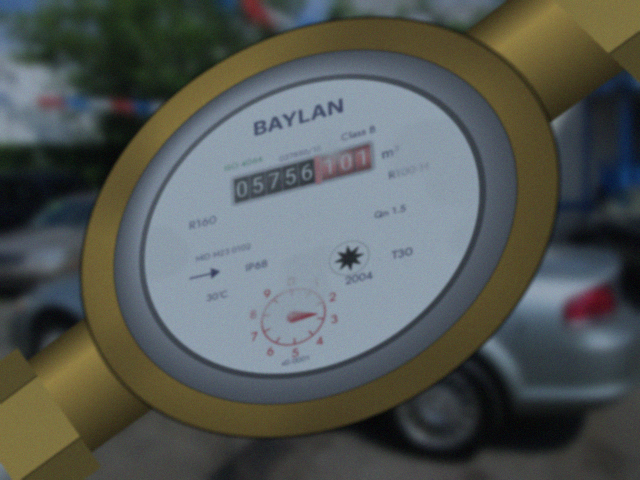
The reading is 5756.1012,m³
